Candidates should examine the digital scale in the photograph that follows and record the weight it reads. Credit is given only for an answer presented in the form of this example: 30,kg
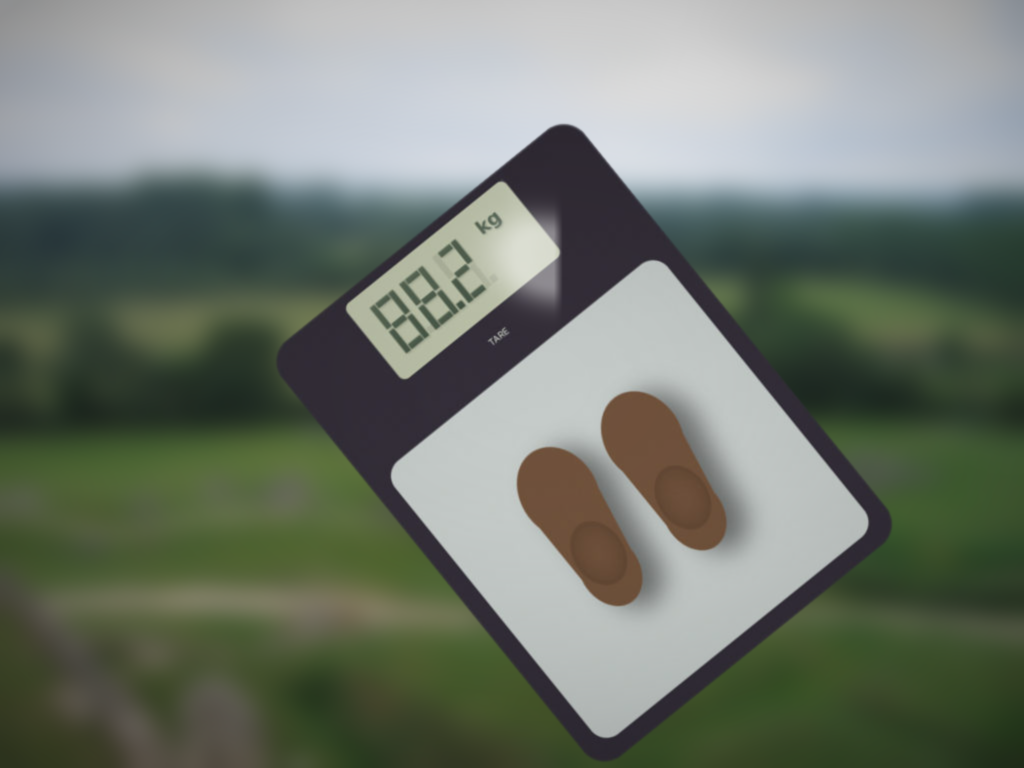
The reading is 88.2,kg
